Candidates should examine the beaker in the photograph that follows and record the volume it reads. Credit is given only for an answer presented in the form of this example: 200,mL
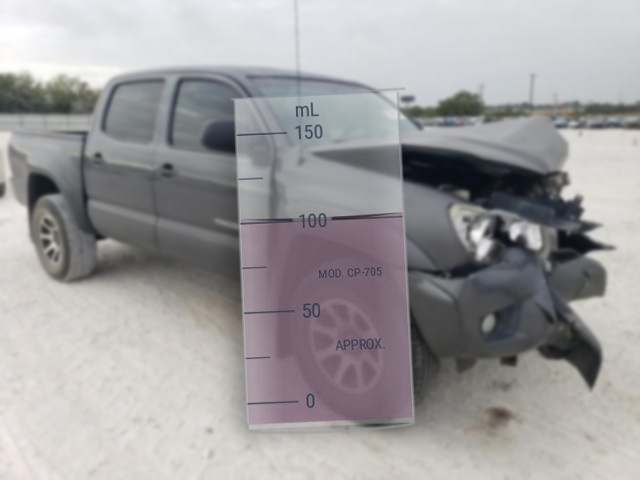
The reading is 100,mL
